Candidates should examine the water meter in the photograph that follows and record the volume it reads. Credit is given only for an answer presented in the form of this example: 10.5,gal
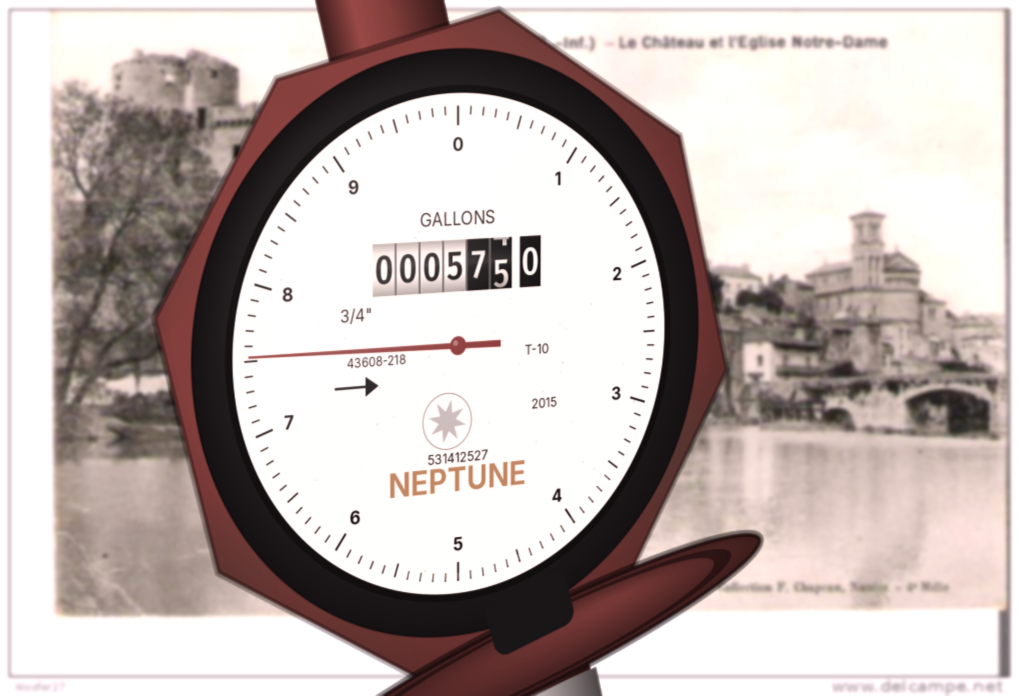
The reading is 5747.5,gal
